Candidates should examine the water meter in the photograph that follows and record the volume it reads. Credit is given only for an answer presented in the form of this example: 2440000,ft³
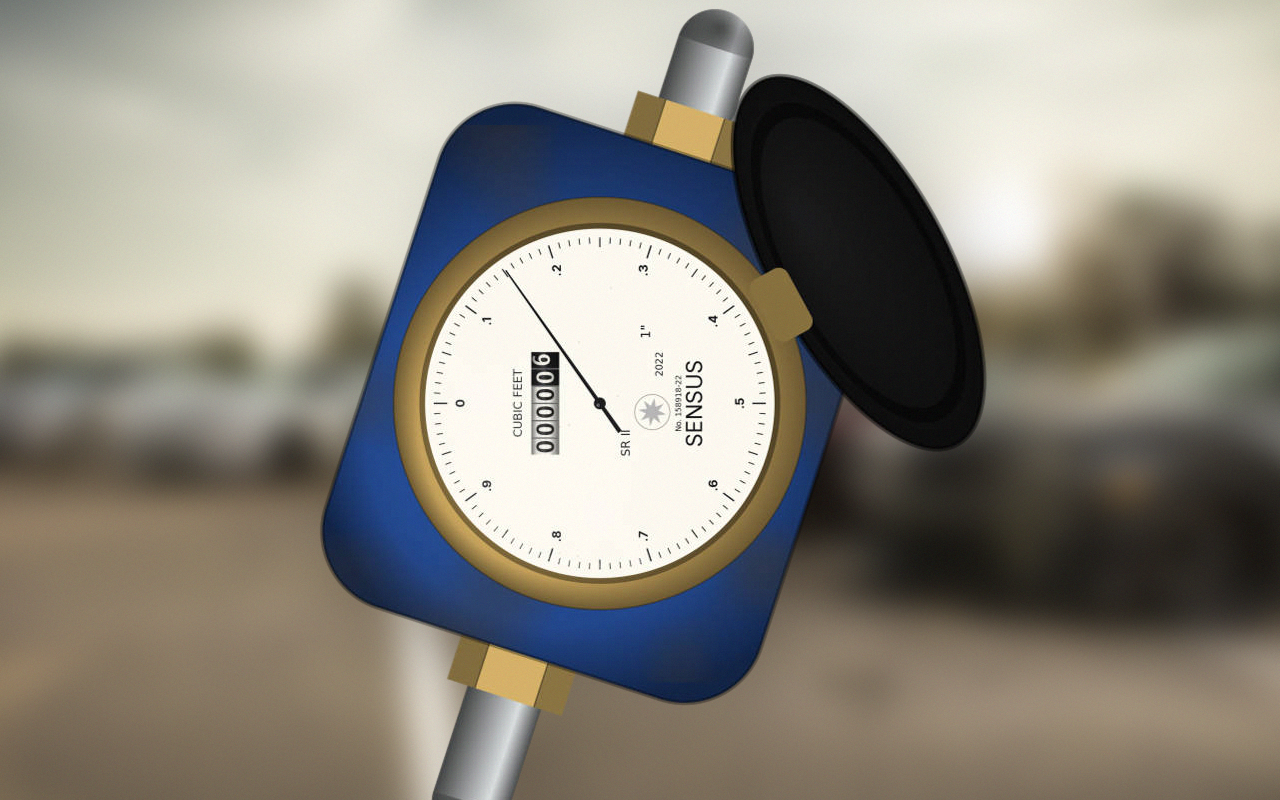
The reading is 6.15,ft³
